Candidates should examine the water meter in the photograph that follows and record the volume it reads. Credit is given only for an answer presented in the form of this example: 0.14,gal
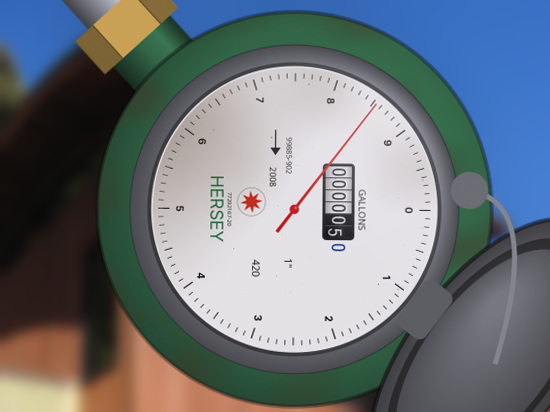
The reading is 48.5,gal
